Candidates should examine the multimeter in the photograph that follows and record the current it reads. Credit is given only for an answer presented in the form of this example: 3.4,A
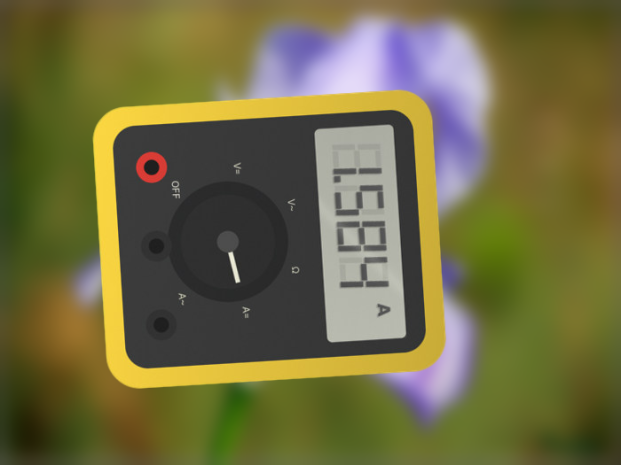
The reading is 1.584,A
